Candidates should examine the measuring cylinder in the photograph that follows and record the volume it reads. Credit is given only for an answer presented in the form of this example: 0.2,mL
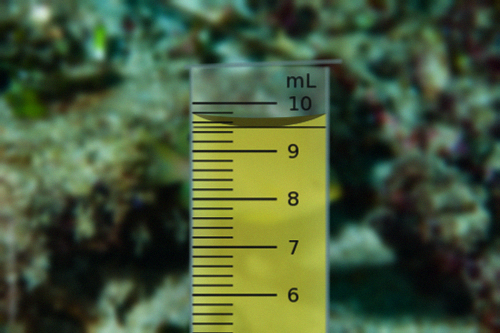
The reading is 9.5,mL
